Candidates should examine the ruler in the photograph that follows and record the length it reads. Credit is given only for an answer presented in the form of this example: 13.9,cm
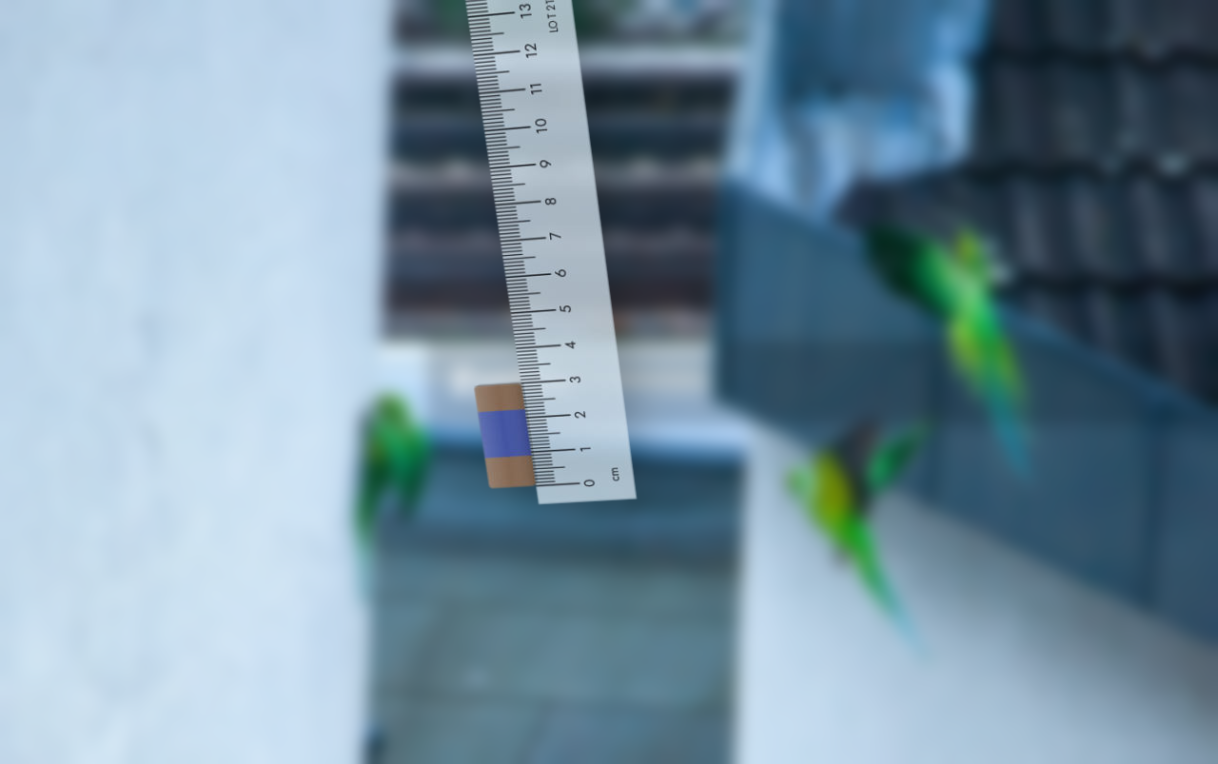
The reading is 3,cm
